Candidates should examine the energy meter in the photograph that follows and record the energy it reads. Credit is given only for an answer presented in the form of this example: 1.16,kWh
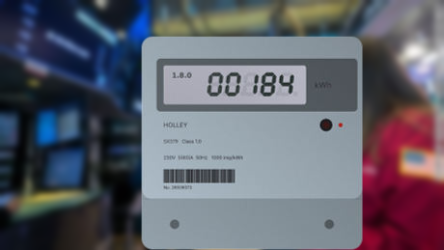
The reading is 184,kWh
